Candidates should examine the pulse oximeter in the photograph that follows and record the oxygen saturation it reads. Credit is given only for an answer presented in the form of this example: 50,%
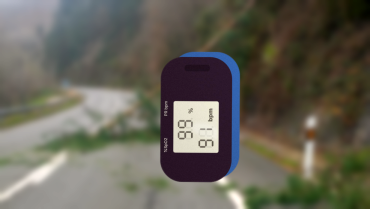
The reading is 99,%
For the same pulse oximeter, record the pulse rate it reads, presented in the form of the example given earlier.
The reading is 91,bpm
